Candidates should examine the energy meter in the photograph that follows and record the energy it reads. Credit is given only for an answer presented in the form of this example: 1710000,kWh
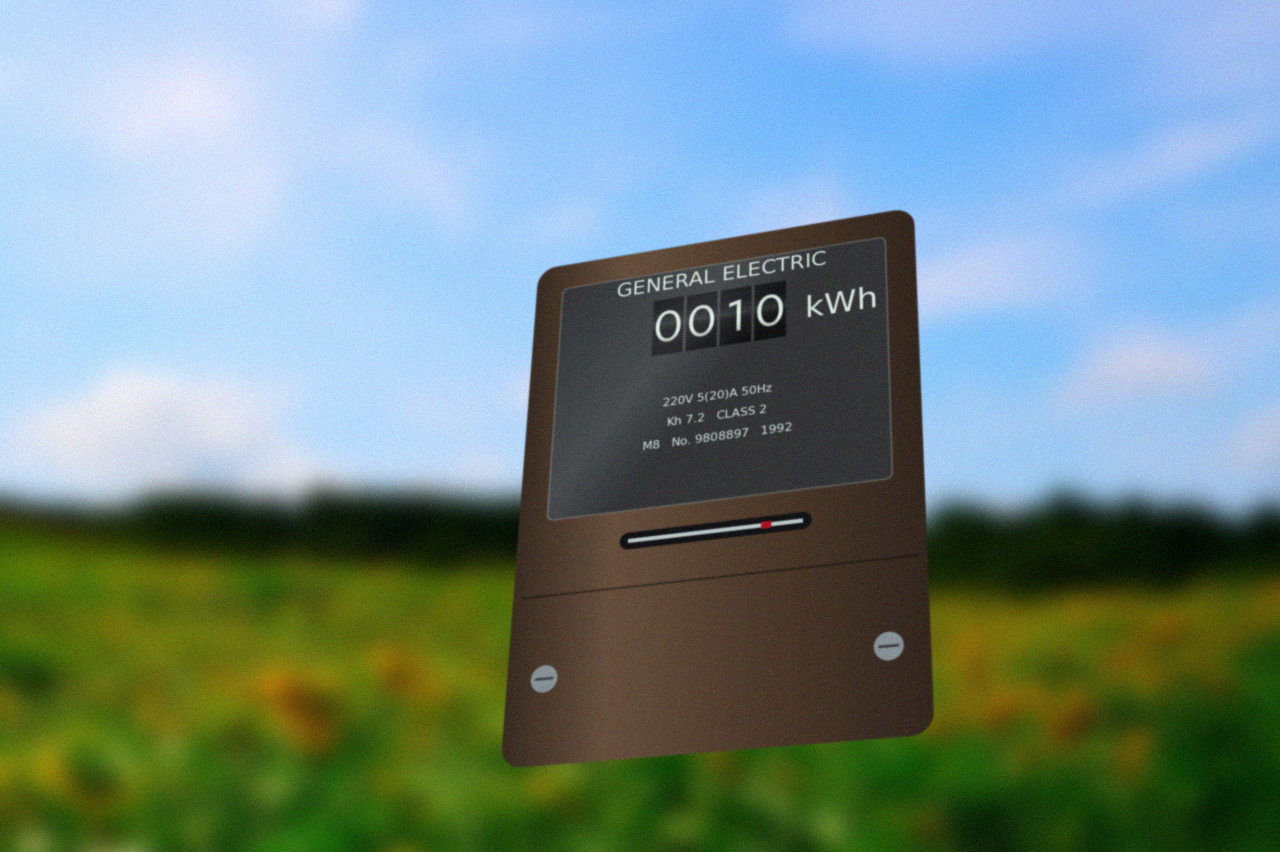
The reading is 10,kWh
